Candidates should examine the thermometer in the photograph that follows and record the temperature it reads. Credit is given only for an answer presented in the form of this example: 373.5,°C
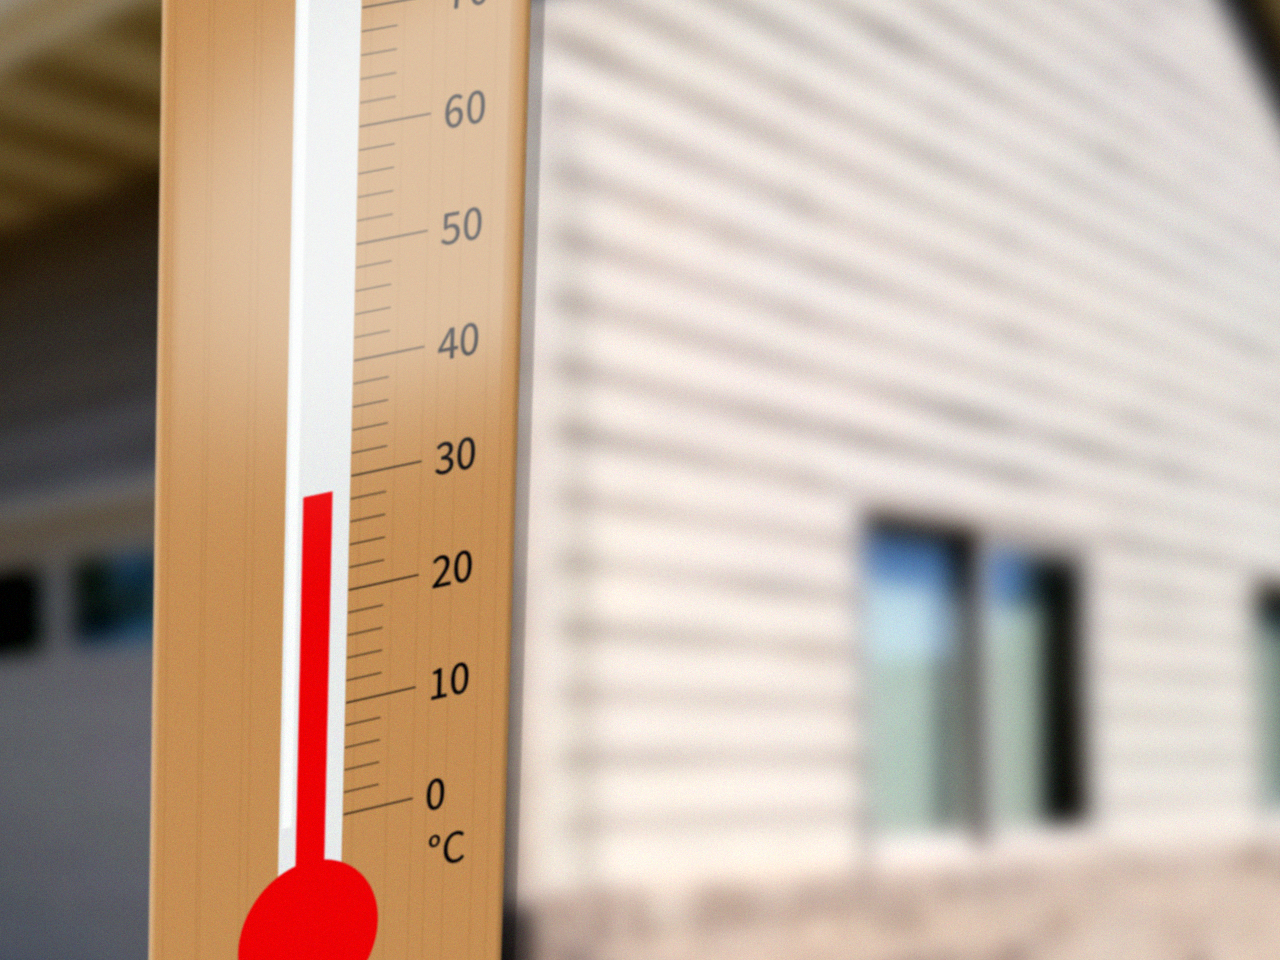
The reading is 29,°C
